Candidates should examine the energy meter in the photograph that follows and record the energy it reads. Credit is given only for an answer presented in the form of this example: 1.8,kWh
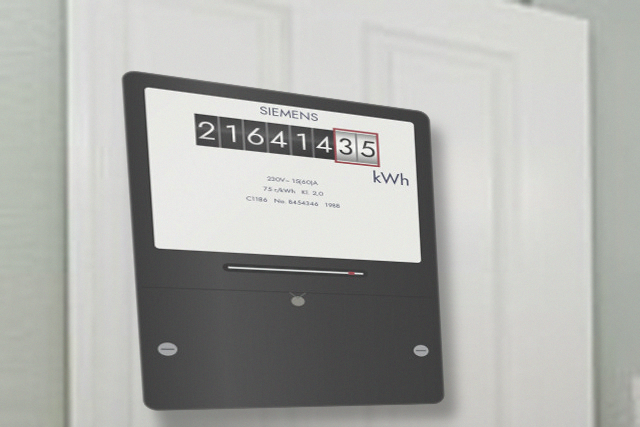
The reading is 216414.35,kWh
